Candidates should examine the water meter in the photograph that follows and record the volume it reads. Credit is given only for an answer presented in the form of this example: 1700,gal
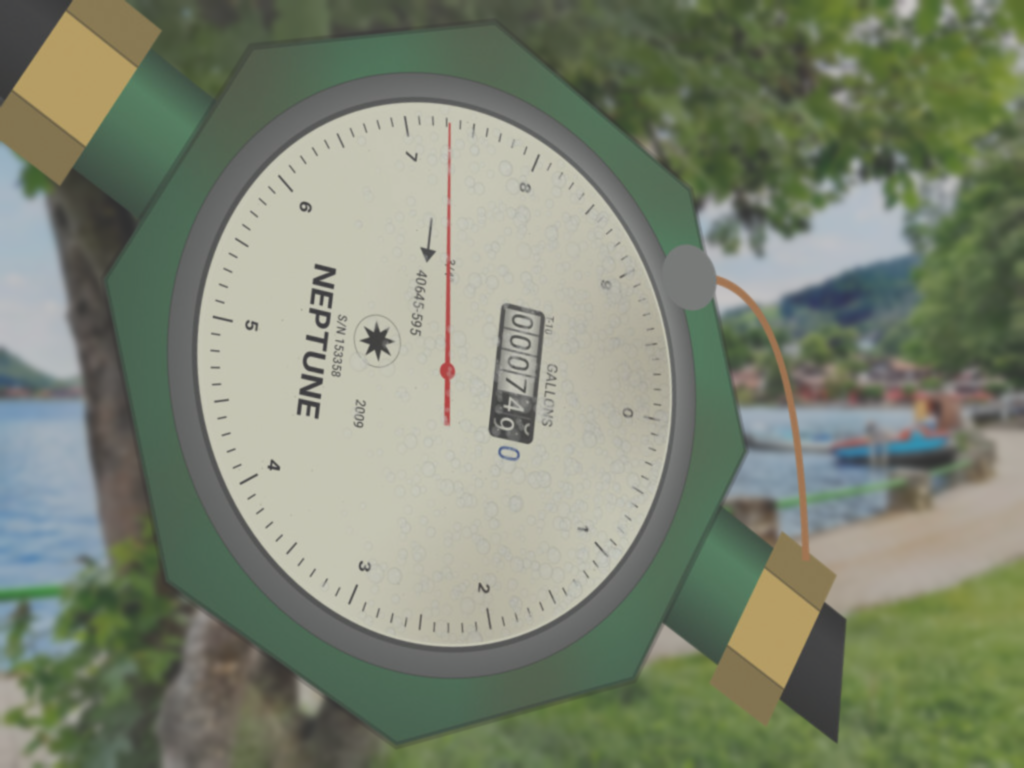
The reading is 7487.3,gal
